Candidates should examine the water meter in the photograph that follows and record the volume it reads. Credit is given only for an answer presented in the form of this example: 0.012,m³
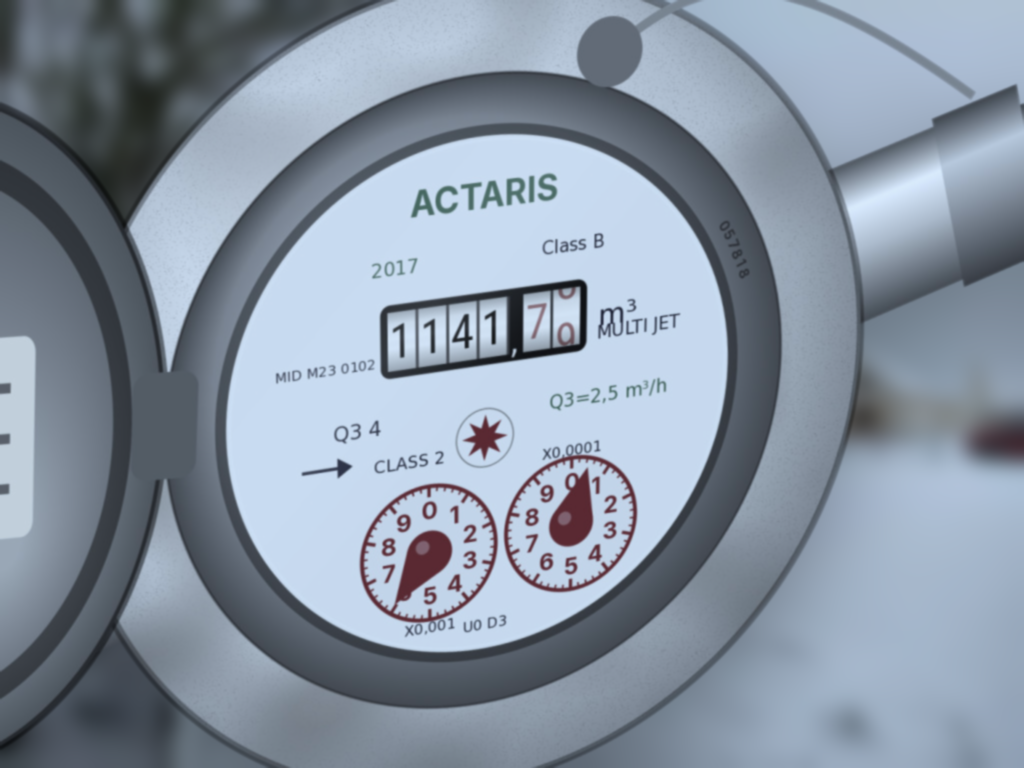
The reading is 1141.7860,m³
